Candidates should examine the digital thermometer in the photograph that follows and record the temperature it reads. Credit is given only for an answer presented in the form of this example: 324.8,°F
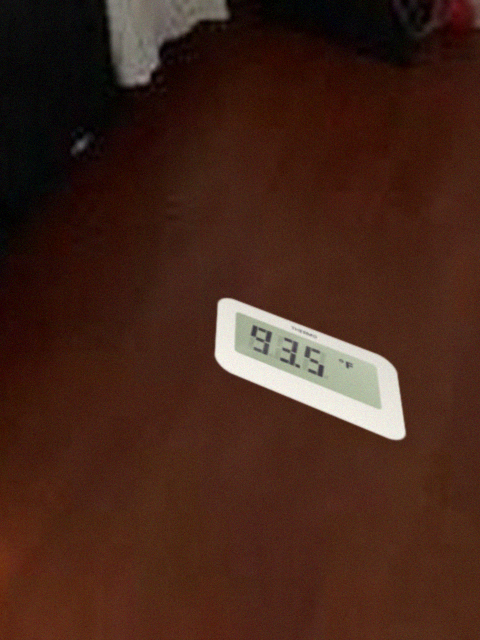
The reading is 93.5,°F
